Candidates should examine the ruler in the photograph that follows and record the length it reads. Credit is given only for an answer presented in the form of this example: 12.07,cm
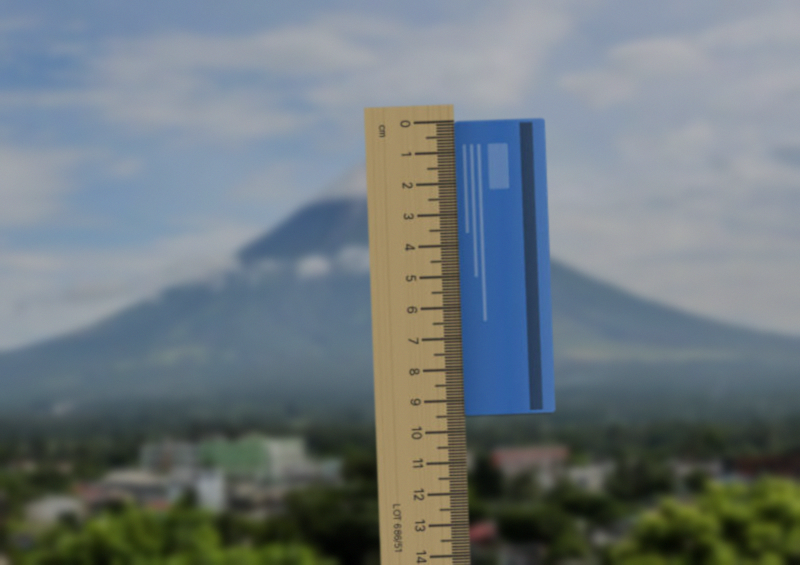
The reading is 9.5,cm
